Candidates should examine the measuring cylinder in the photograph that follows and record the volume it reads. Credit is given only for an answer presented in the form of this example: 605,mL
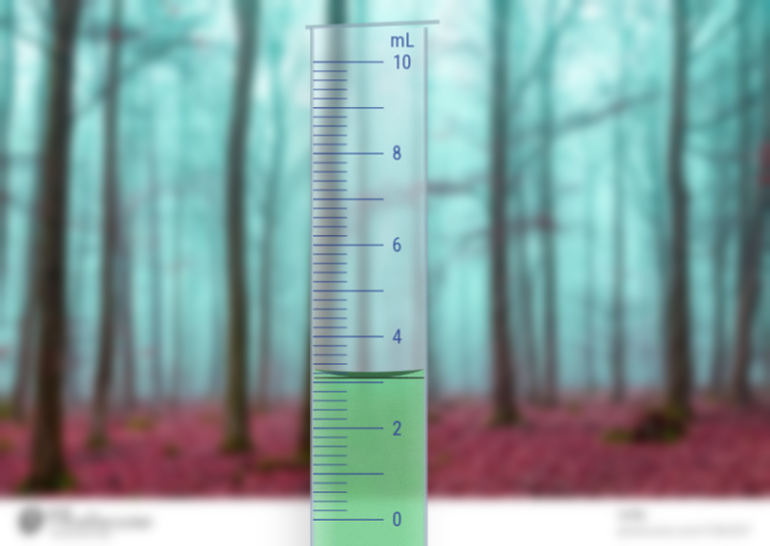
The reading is 3.1,mL
